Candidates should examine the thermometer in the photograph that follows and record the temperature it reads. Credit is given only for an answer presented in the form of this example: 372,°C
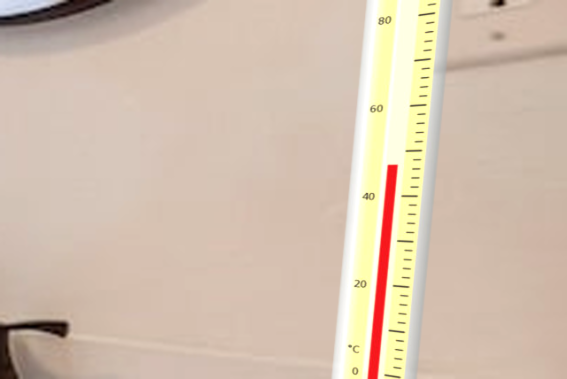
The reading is 47,°C
